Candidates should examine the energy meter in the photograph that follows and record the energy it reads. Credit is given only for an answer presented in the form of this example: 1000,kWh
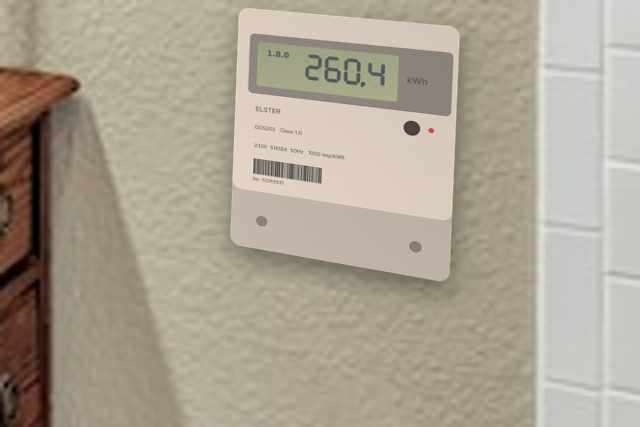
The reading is 260.4,kWh
